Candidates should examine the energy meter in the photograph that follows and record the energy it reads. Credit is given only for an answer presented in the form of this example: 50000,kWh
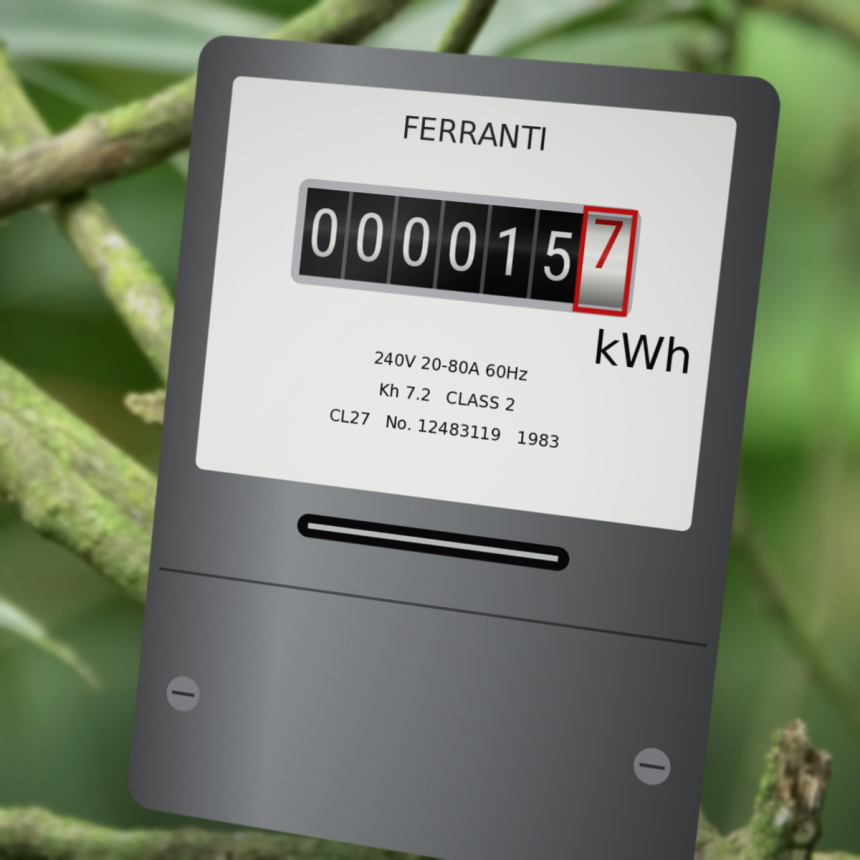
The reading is 15.7,kWh
